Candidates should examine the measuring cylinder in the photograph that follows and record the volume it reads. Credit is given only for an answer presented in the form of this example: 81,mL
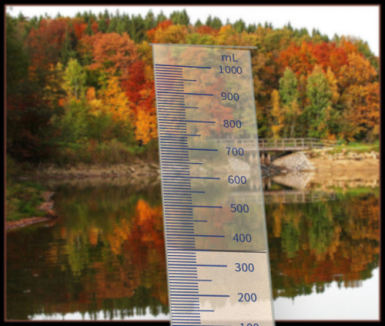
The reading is 350,mL
